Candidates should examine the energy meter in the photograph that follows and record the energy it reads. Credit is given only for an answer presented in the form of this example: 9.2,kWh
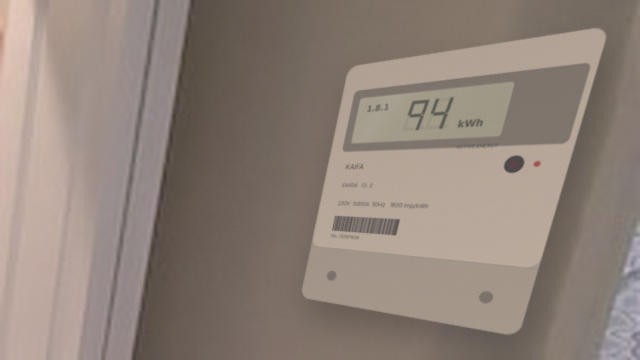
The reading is 94,kWh
